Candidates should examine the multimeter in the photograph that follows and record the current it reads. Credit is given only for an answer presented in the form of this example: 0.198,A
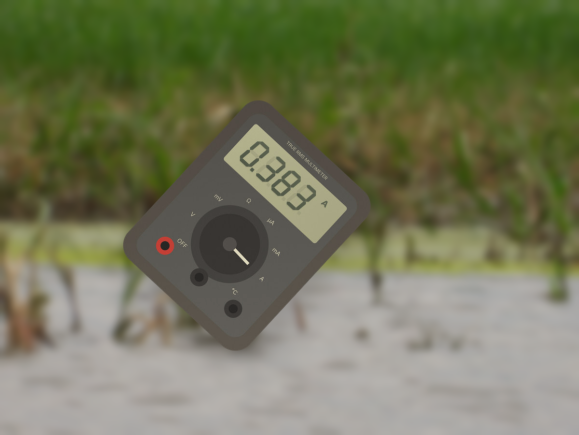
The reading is 0.383,A
